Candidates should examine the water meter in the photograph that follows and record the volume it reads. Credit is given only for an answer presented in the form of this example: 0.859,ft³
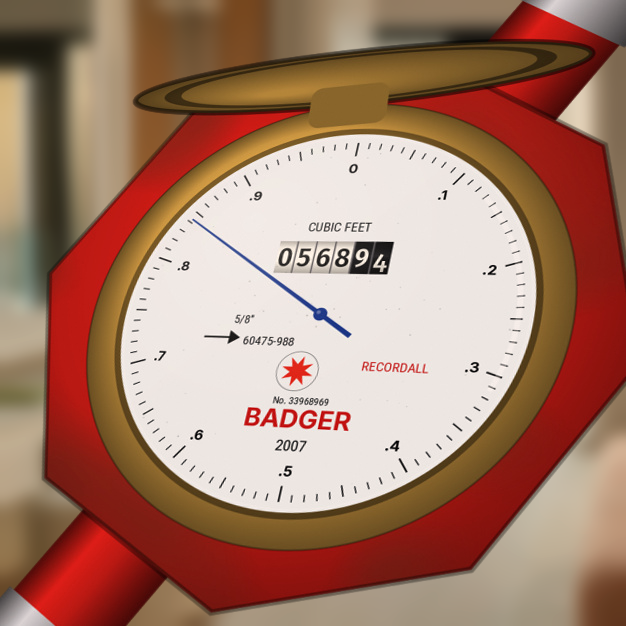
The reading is 56893.84,ft³
